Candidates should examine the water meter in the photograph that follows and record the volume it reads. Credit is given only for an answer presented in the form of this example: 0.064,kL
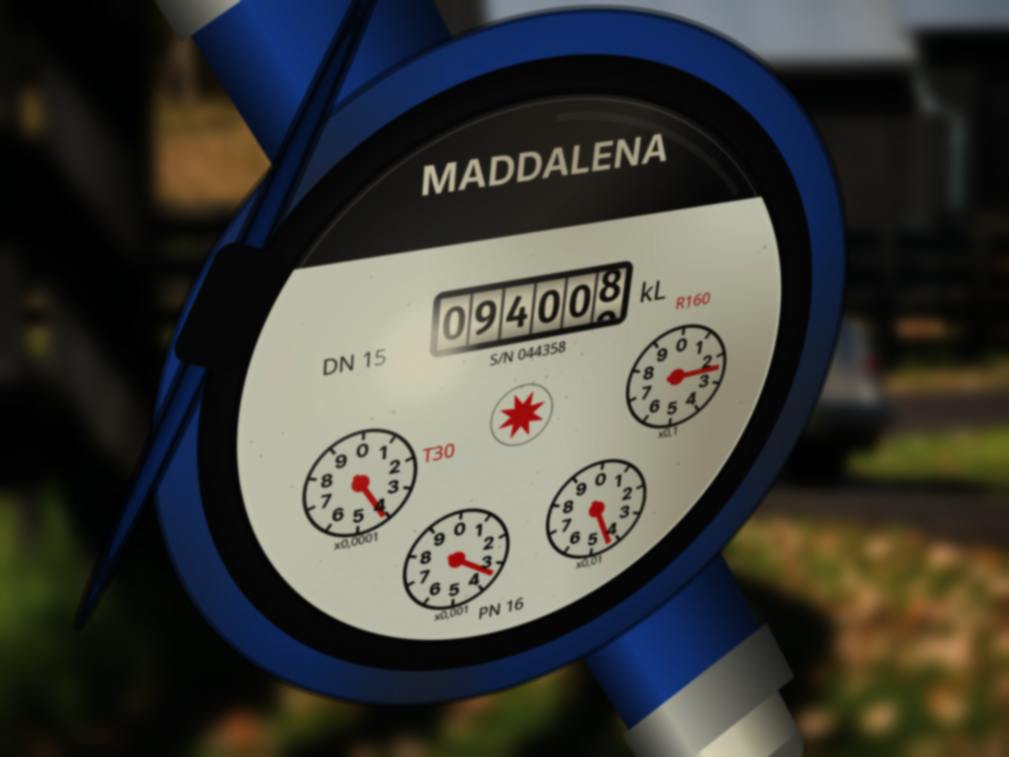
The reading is 94008.2434,kL
